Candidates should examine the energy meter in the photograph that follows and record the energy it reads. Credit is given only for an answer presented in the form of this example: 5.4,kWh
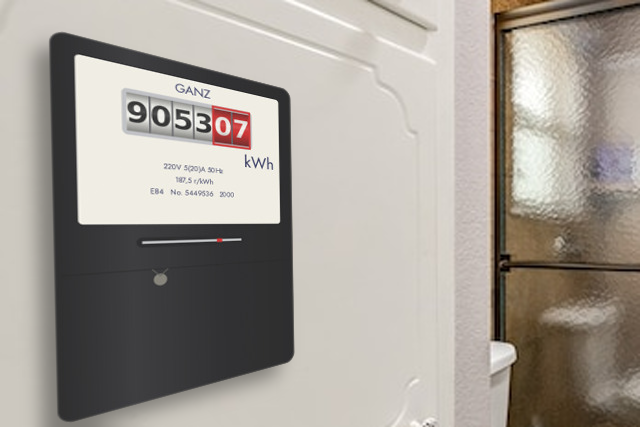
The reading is 9053.07,kWh
